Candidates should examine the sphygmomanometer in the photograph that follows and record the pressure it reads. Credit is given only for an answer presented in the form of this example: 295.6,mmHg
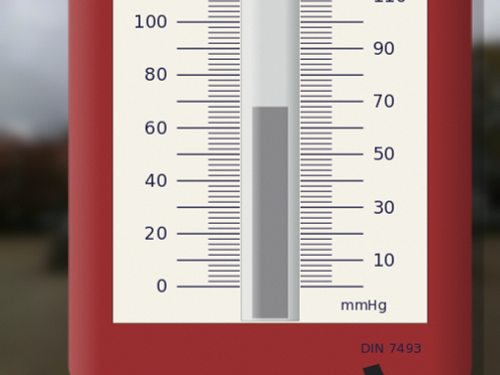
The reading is 68,mmHg
